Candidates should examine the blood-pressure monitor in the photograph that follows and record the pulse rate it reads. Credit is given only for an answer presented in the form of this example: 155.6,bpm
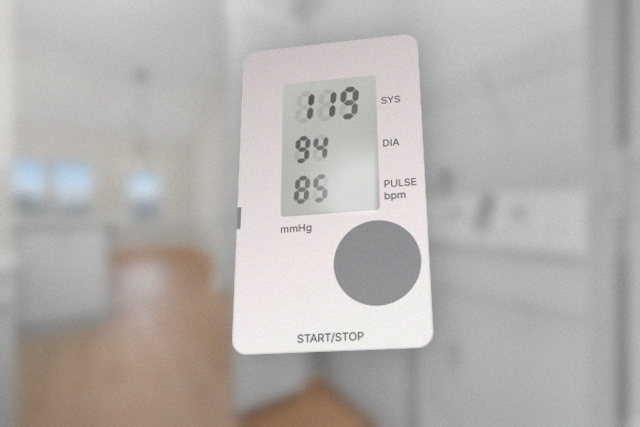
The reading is 85,bpm
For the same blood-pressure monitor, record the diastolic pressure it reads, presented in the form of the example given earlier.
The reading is 94,mmHg
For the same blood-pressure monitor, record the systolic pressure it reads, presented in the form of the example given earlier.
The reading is 119,mmHg
